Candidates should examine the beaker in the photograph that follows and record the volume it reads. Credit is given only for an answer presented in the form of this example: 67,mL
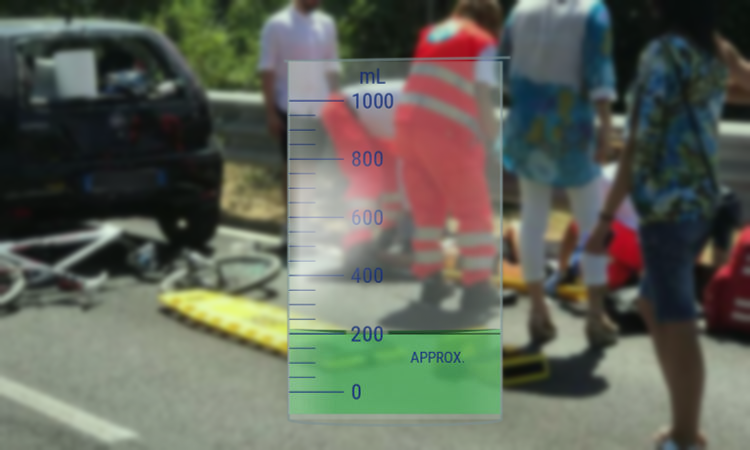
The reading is 200,mL
